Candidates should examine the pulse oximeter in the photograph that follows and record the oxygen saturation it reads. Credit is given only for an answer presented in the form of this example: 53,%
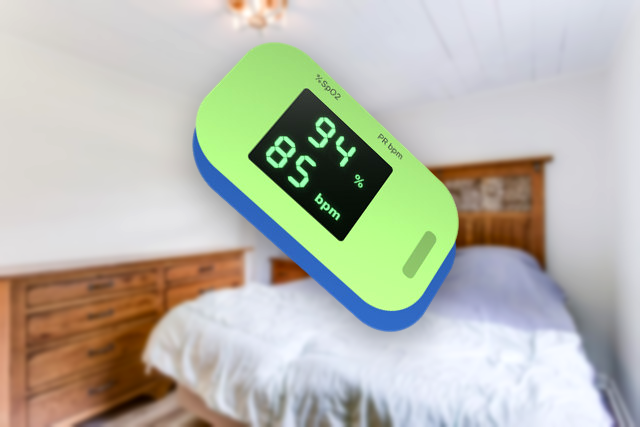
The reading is 94,%
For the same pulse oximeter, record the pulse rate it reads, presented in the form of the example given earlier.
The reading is 85,bpm
